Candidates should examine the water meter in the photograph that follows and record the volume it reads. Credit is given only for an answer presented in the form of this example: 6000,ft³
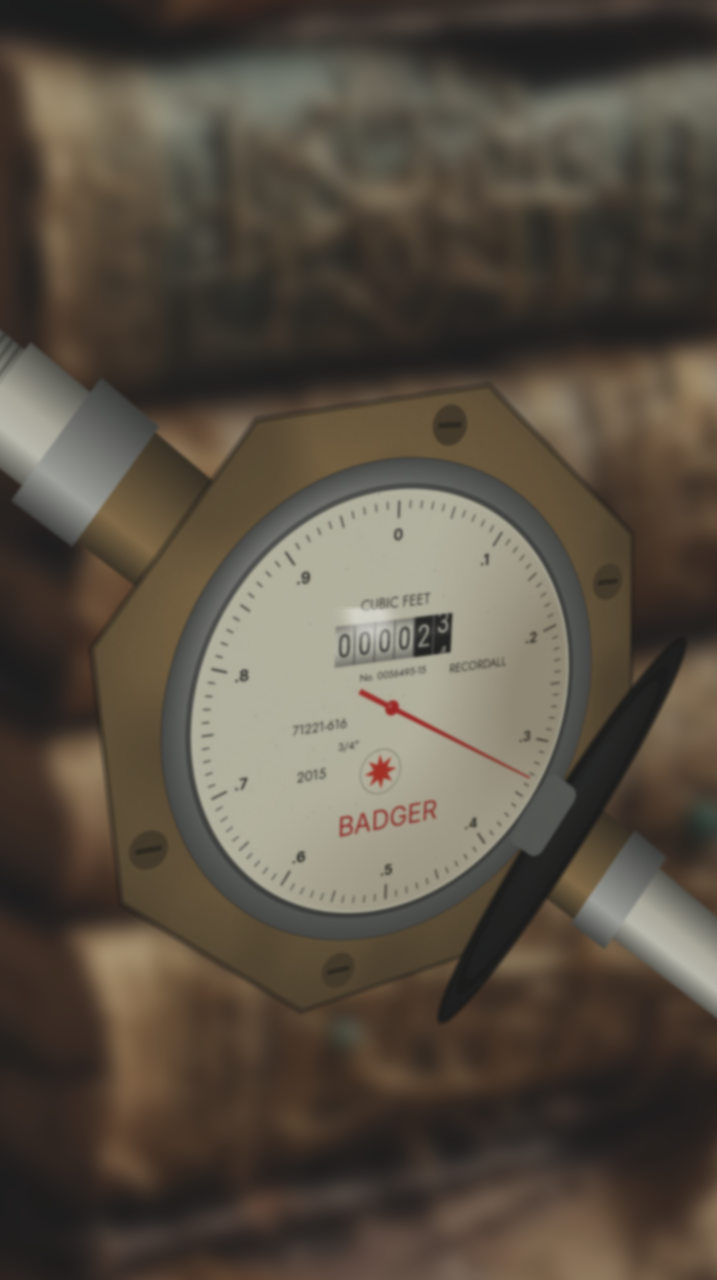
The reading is 23.33,ft³
